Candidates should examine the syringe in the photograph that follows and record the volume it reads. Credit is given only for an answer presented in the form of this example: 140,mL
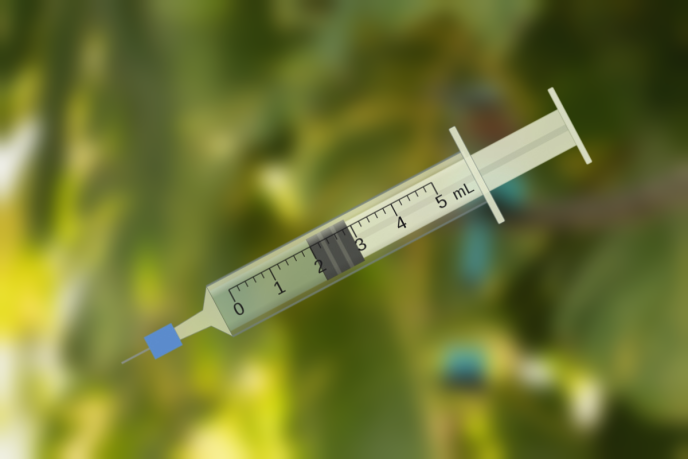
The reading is 2,mL
